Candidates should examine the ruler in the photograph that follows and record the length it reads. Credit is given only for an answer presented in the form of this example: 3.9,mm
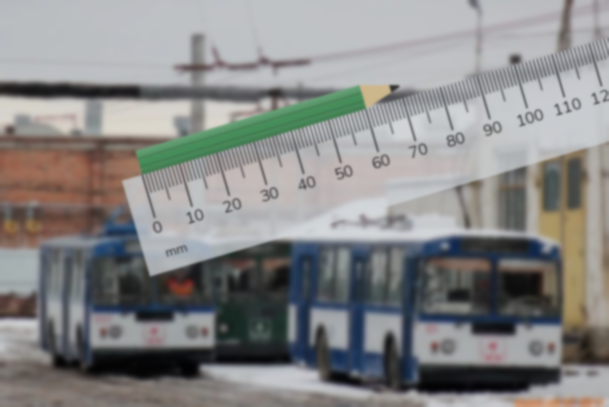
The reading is 70,mm
